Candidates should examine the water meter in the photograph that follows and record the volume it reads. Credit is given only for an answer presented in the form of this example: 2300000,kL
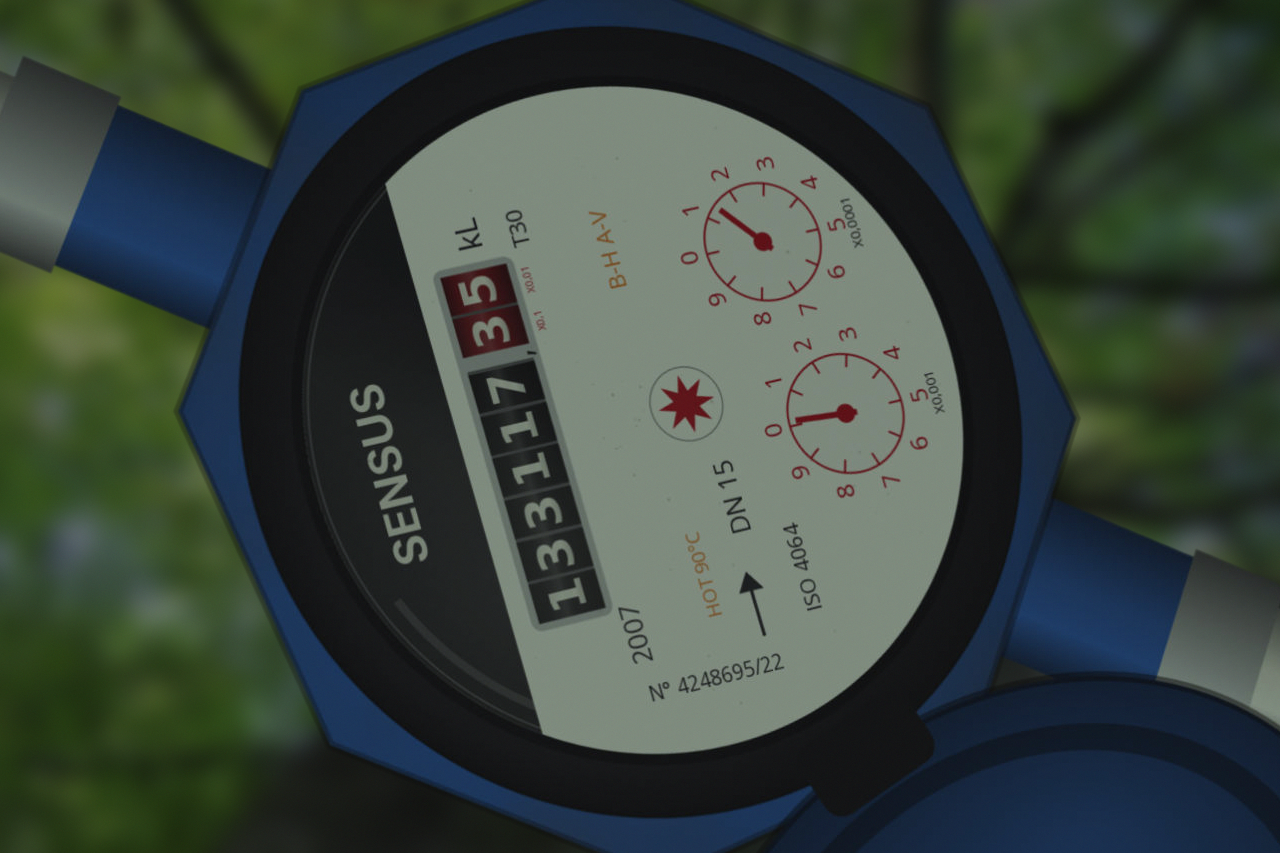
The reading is 133117.3501,kL
